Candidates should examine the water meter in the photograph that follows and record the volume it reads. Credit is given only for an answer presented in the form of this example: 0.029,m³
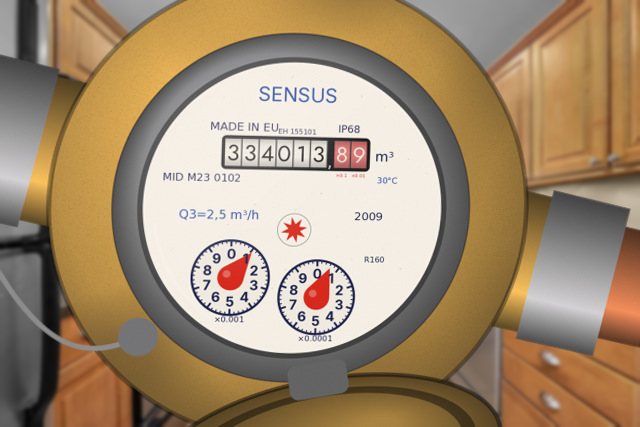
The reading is 334013.8910,m³
